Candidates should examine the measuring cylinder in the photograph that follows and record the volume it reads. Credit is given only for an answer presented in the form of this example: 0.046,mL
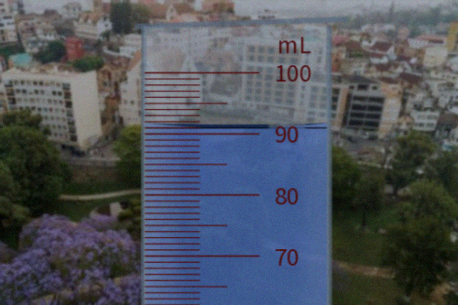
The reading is 91,mL
